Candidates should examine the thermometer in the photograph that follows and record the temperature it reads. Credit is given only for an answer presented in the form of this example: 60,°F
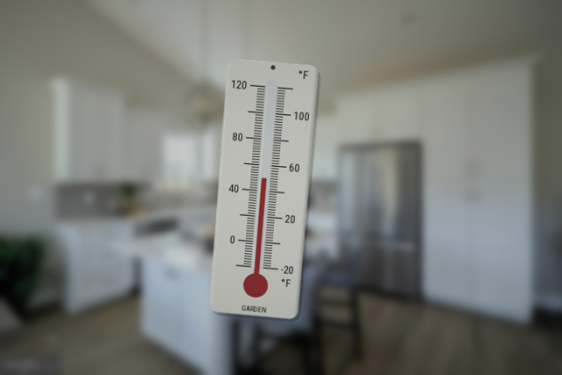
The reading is 50,°F
